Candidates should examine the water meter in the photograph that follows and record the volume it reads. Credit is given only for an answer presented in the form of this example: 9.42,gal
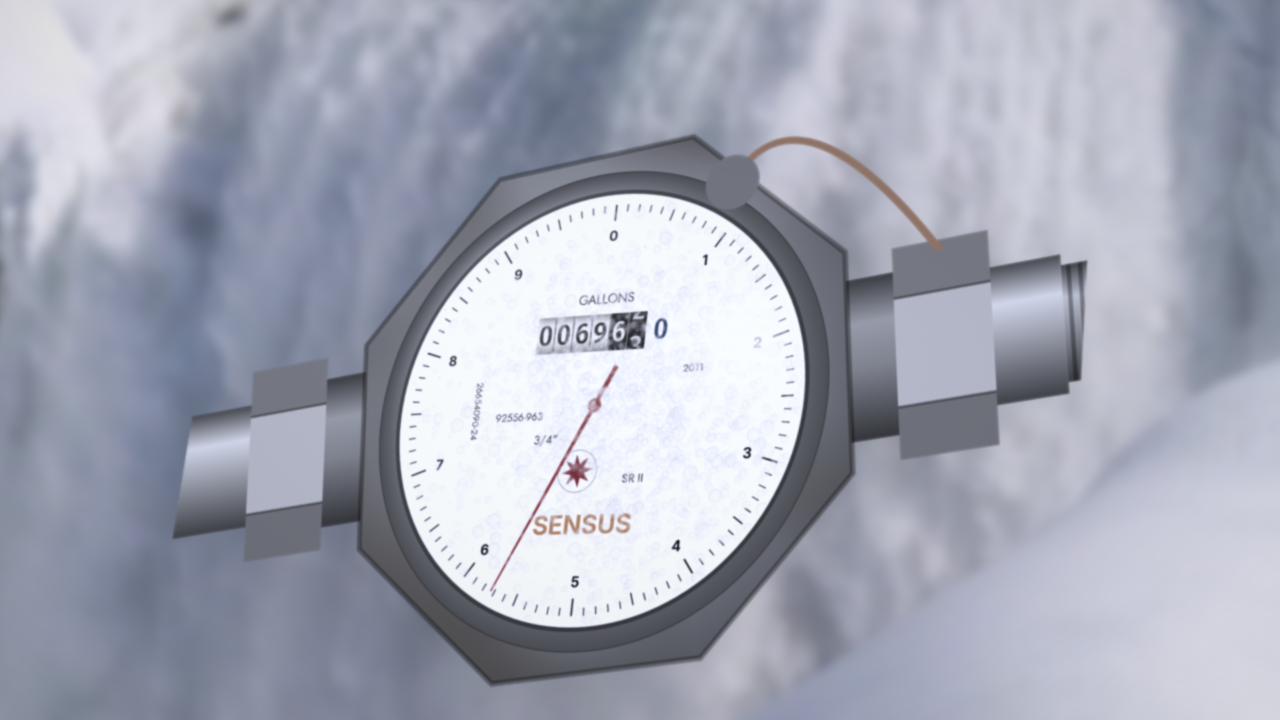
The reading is 69625.7,gal
